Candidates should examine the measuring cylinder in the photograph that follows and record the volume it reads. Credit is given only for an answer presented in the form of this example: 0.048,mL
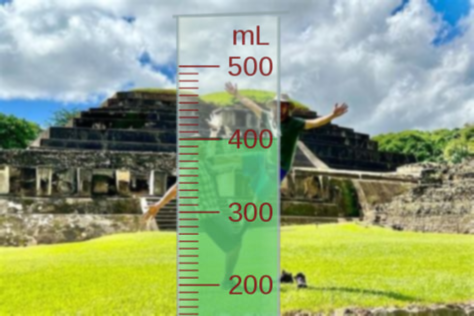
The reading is 400,mL
